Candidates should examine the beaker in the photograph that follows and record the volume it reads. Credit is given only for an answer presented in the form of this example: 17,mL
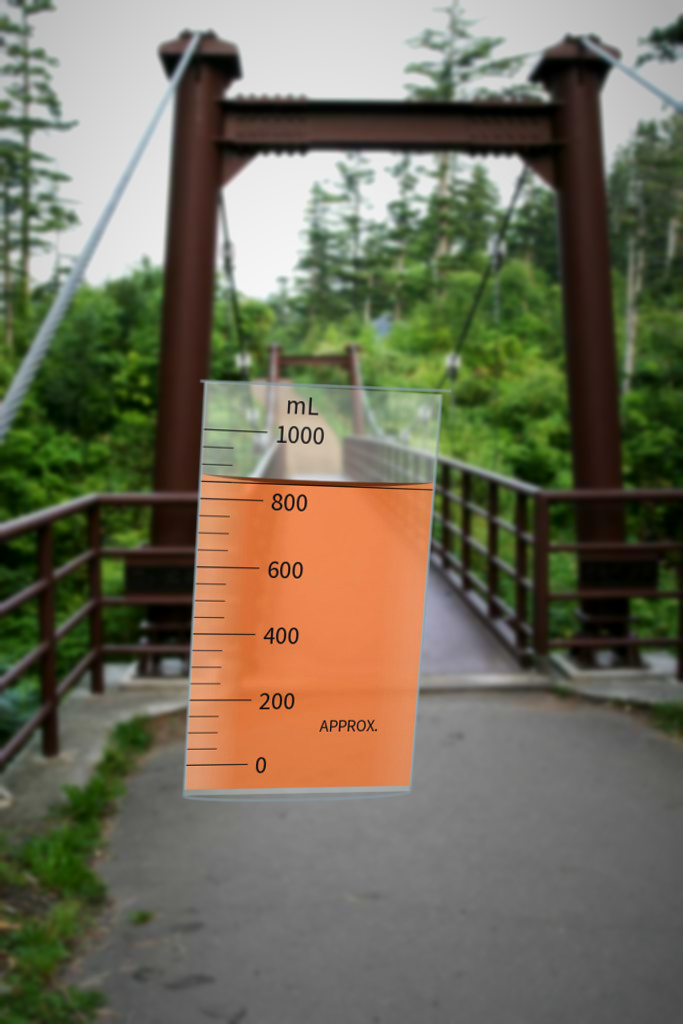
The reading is 850,mL
